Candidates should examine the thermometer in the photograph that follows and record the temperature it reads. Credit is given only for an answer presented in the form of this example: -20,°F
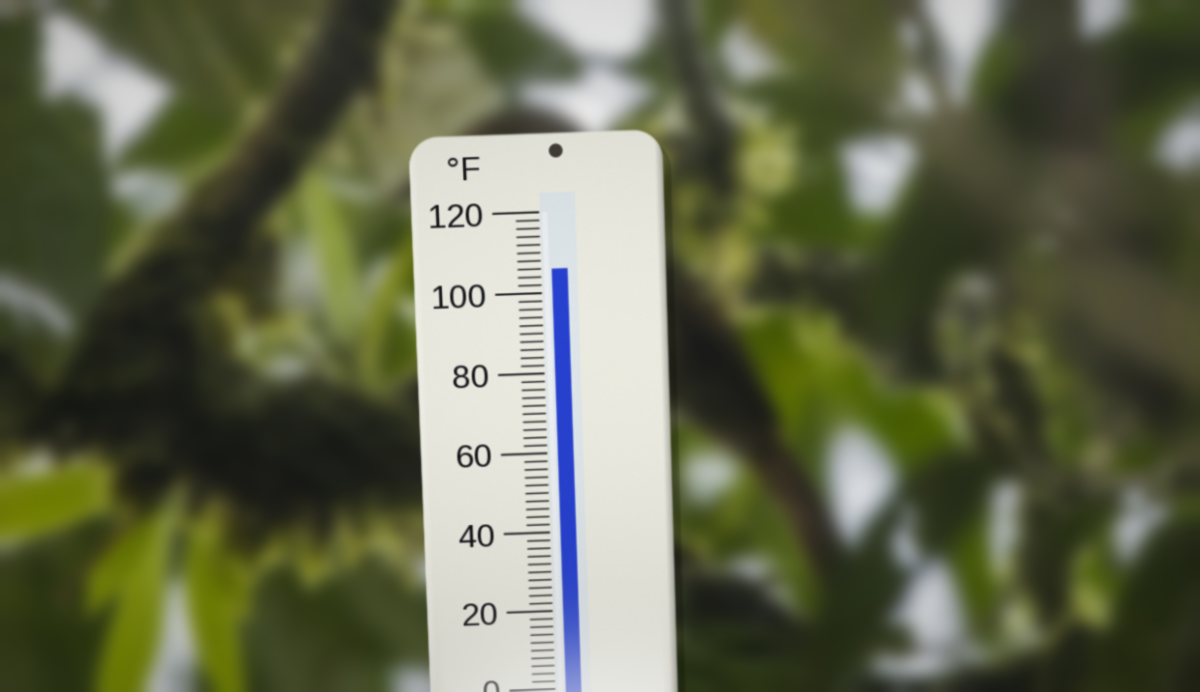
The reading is 106,°F
